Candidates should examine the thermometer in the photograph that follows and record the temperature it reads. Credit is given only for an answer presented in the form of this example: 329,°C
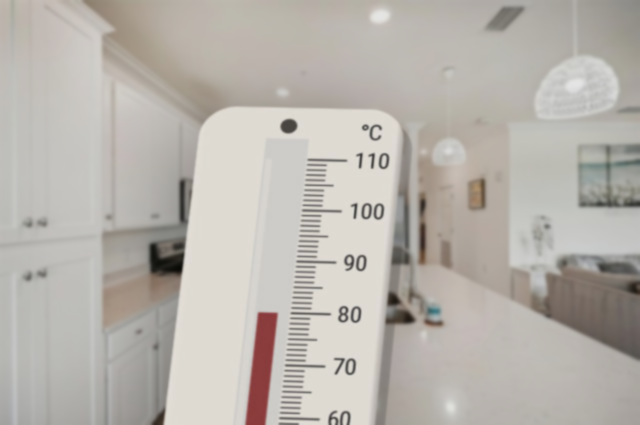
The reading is 80,°C
